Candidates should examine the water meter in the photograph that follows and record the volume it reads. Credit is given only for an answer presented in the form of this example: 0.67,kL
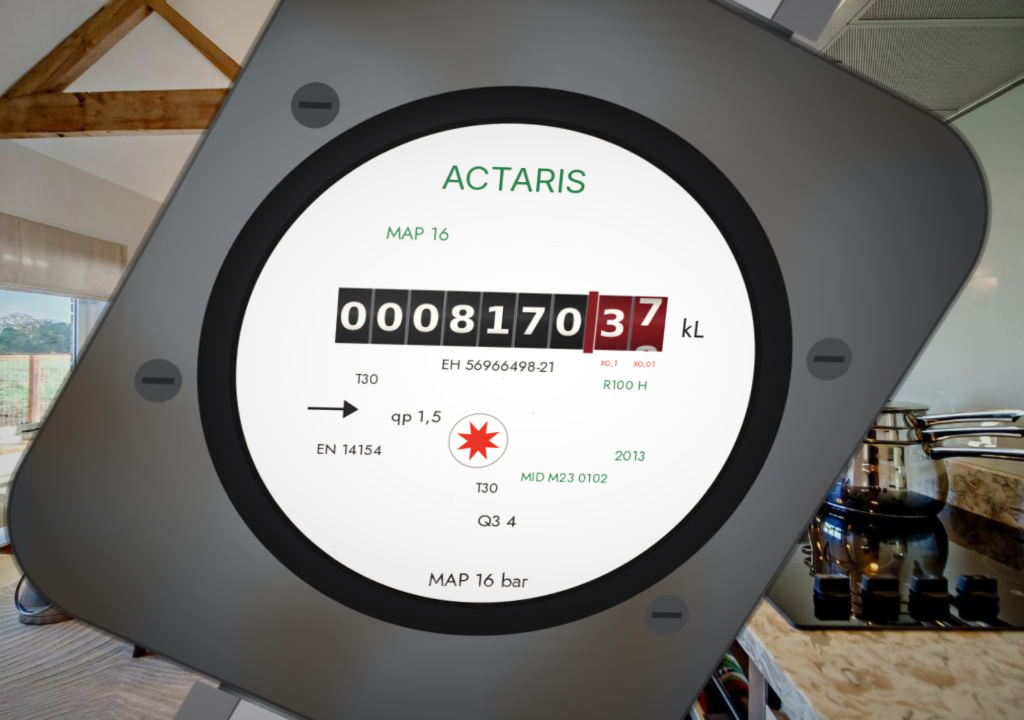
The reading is 8170.37,kL
